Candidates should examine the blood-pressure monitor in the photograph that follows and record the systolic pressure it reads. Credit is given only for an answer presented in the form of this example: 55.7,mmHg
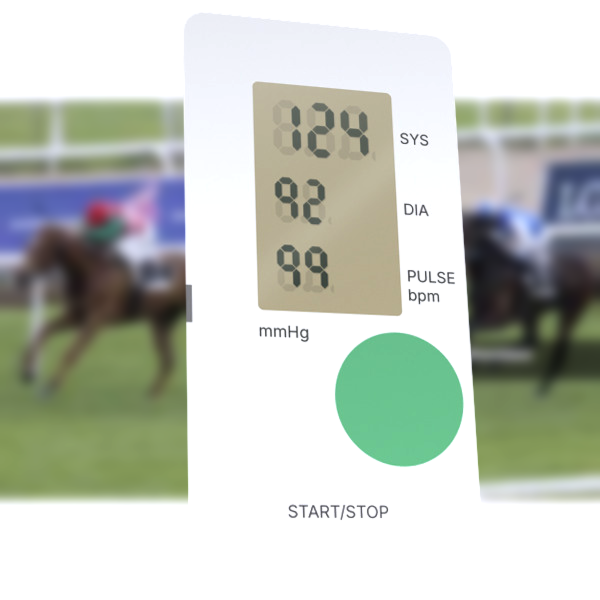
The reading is 124,mmHg
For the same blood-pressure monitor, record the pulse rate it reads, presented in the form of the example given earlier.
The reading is 99,bpm
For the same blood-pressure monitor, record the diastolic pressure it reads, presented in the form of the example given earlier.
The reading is 92,mmHg
